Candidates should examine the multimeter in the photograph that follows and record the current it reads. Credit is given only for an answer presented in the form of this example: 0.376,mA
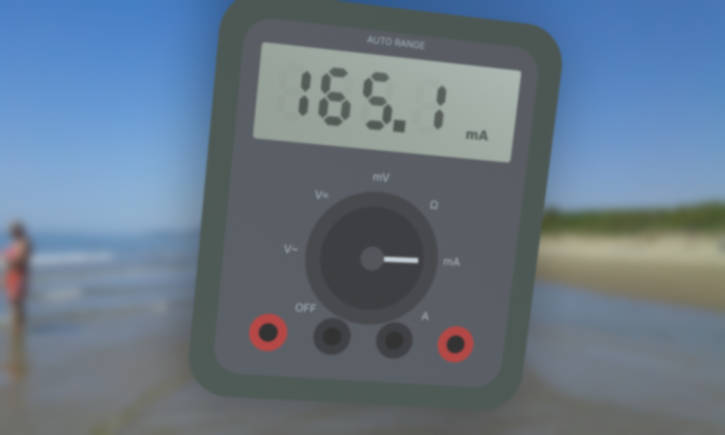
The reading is 165.1,mA
